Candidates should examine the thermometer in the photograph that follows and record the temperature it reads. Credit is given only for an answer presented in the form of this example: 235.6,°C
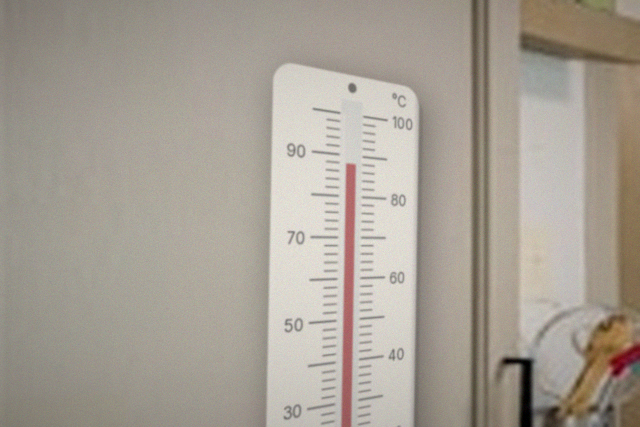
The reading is 88,°C
